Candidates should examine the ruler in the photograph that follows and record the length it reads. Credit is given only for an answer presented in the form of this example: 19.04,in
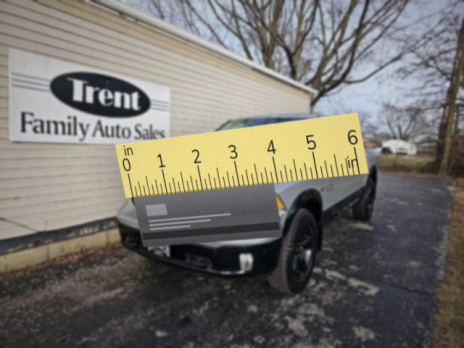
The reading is 3.875,in
